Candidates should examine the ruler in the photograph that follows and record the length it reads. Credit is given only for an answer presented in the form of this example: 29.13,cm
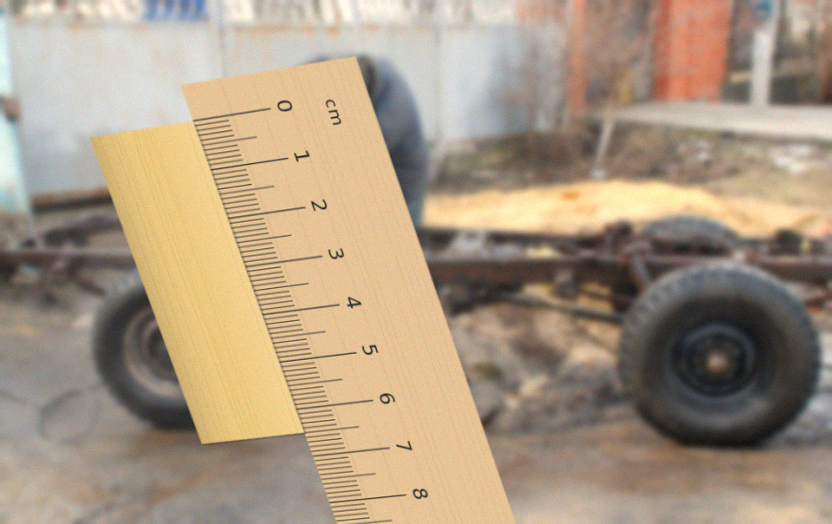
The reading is 6.5,cm
